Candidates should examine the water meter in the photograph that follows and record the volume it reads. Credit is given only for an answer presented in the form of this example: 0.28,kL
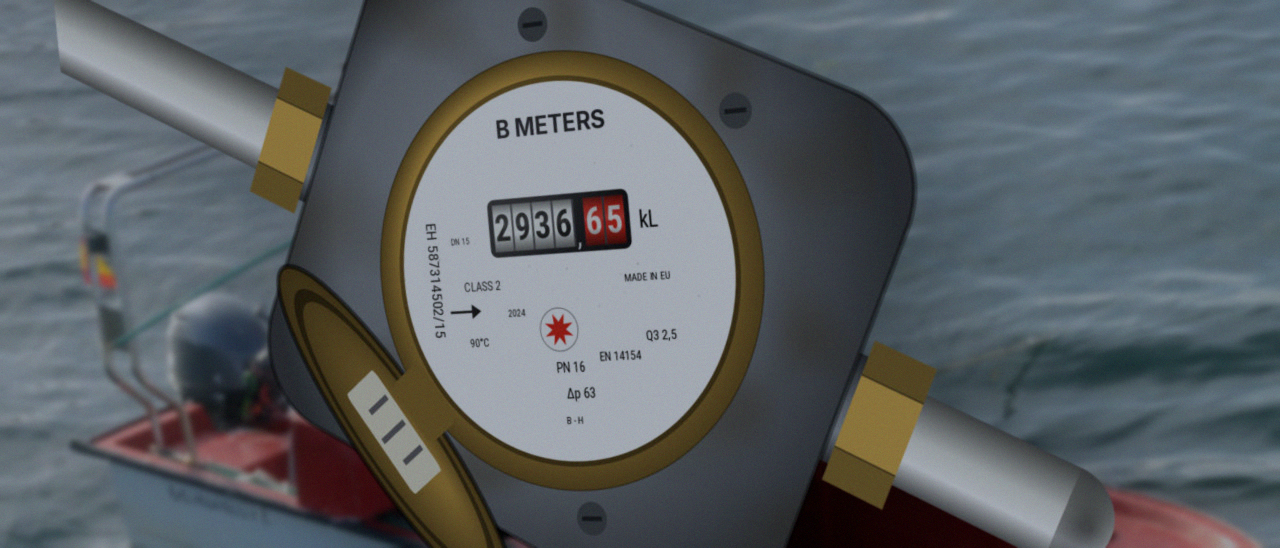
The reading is 2936.65,kL
